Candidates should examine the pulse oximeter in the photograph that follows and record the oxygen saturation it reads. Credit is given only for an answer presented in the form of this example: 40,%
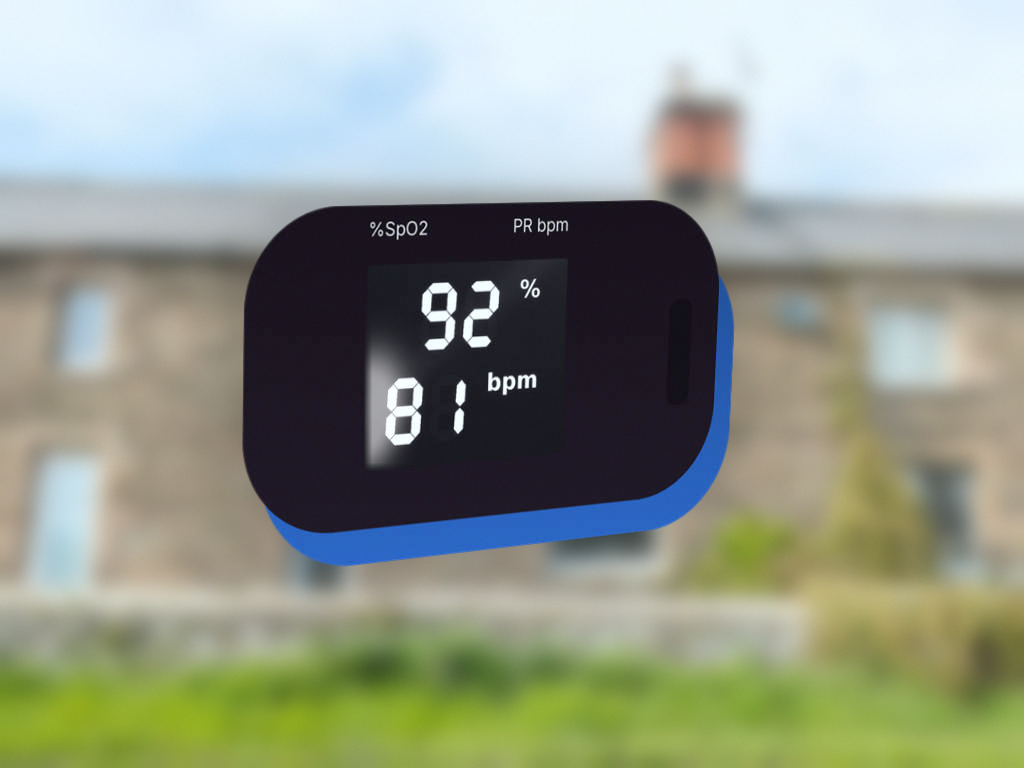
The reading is 92,%
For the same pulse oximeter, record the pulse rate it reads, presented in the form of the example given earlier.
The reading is 81,bpm
